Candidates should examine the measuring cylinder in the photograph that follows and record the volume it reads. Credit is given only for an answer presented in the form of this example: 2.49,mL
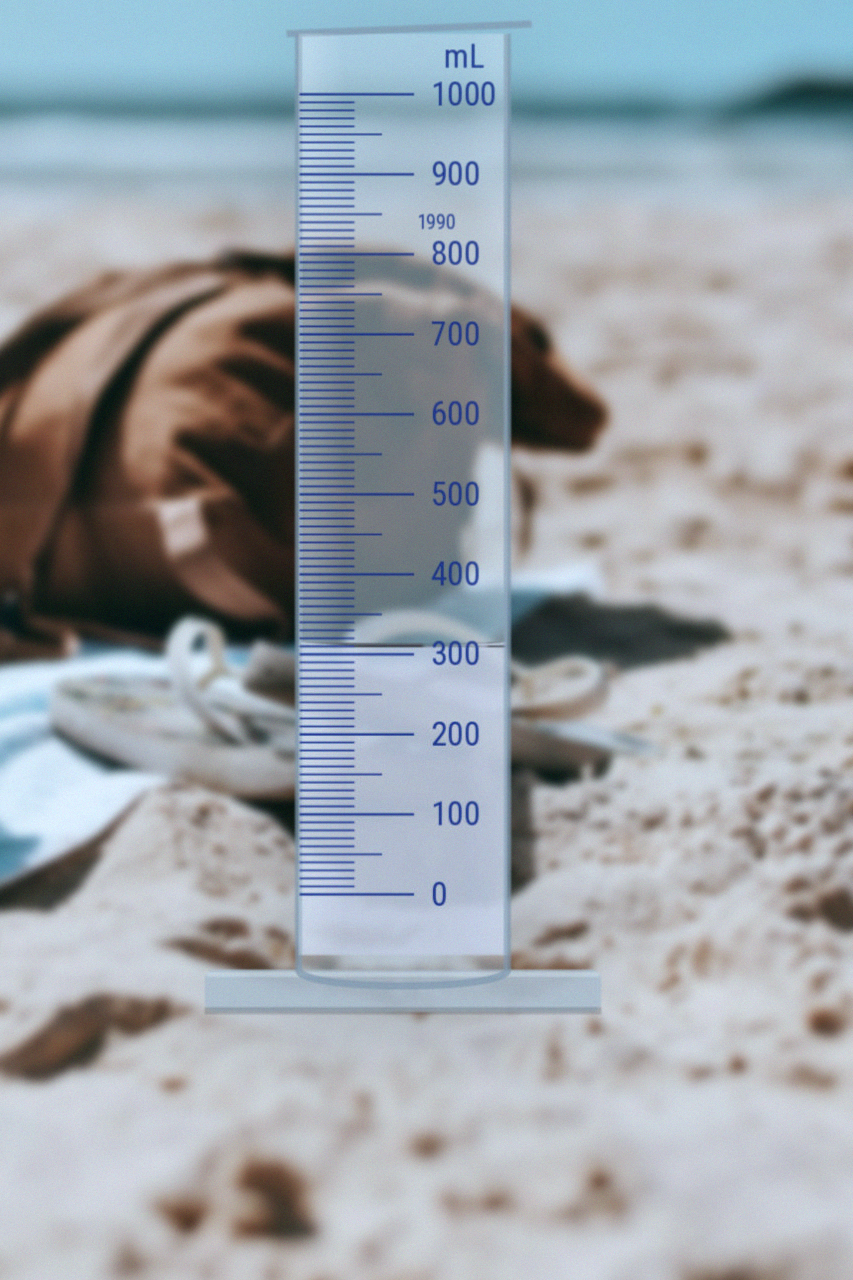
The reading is 310,mL
